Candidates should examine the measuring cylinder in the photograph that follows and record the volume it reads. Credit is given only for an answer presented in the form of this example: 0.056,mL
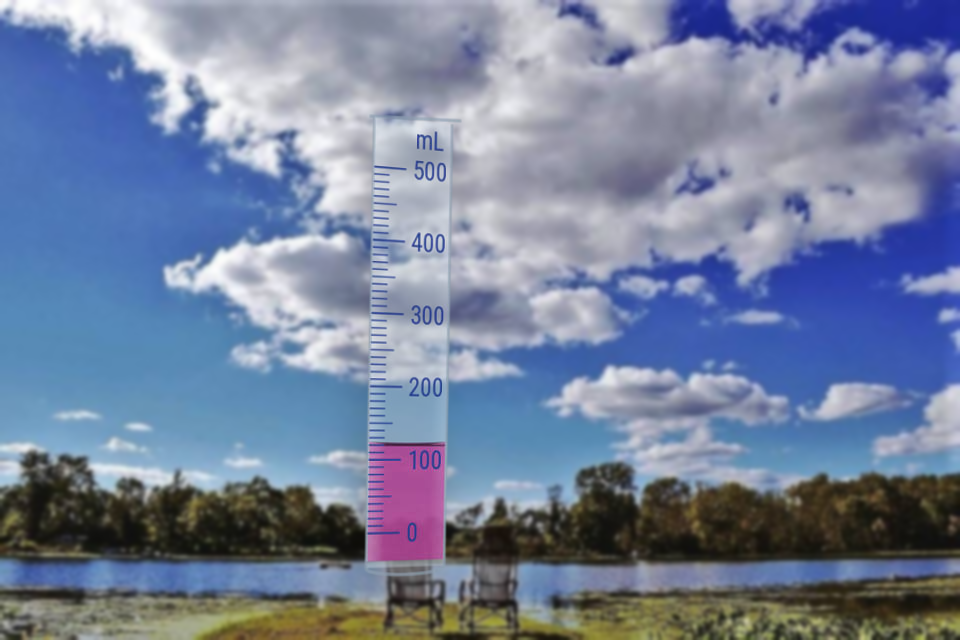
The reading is 120,mL
